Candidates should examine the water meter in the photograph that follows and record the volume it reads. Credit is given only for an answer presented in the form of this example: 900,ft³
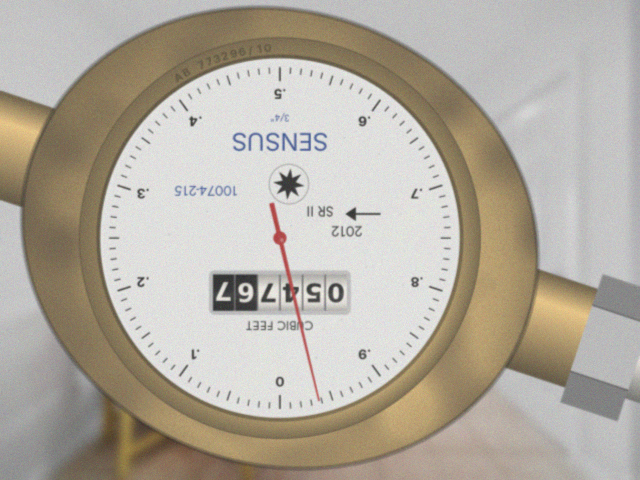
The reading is 54766.96,ft³
